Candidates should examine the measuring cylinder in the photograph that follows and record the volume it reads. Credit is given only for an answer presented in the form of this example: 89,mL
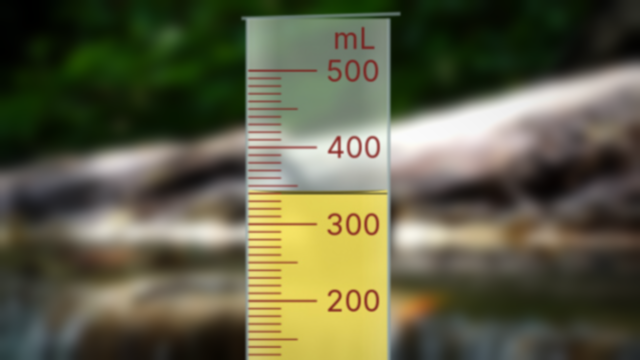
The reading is 340,mL
